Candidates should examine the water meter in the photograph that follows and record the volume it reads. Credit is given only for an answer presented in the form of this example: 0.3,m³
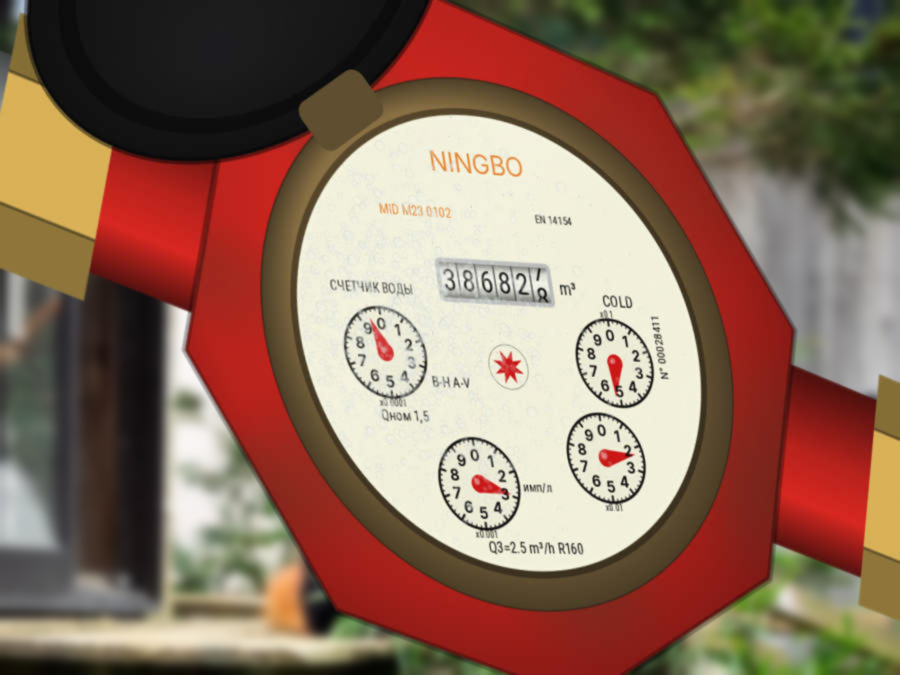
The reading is 386827.5229,m³
